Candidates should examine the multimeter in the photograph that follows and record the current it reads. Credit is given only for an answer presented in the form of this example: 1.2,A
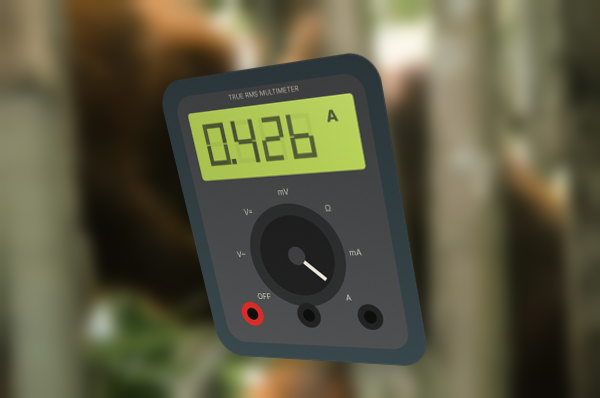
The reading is 0.426,A
